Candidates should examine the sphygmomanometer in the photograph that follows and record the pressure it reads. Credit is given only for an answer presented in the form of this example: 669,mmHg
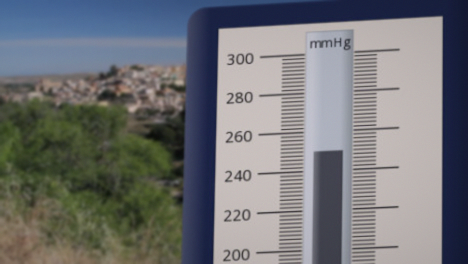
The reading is 250,mmHg
